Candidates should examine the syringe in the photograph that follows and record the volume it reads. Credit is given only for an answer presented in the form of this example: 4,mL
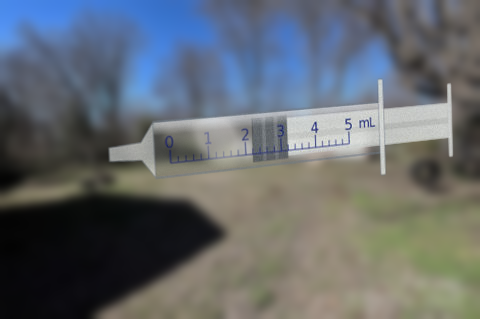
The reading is 2.2,mL
